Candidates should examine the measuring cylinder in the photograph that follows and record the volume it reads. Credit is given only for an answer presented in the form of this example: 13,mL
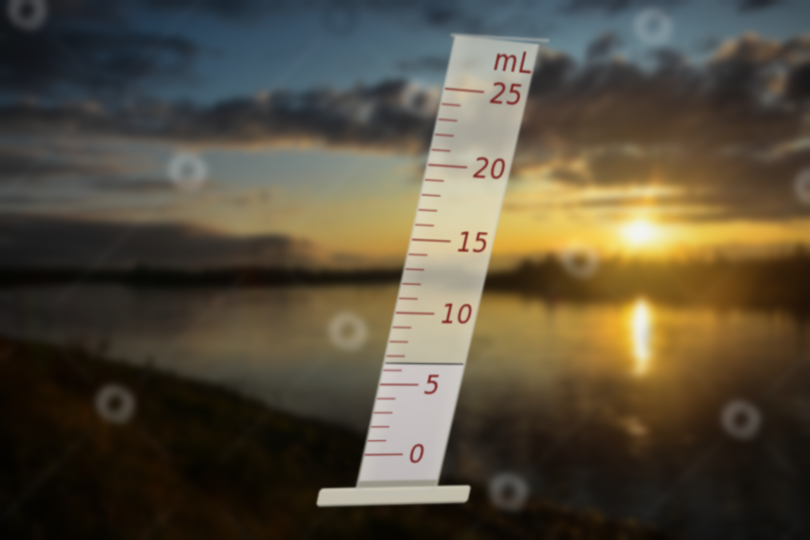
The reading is 6.5,mL
